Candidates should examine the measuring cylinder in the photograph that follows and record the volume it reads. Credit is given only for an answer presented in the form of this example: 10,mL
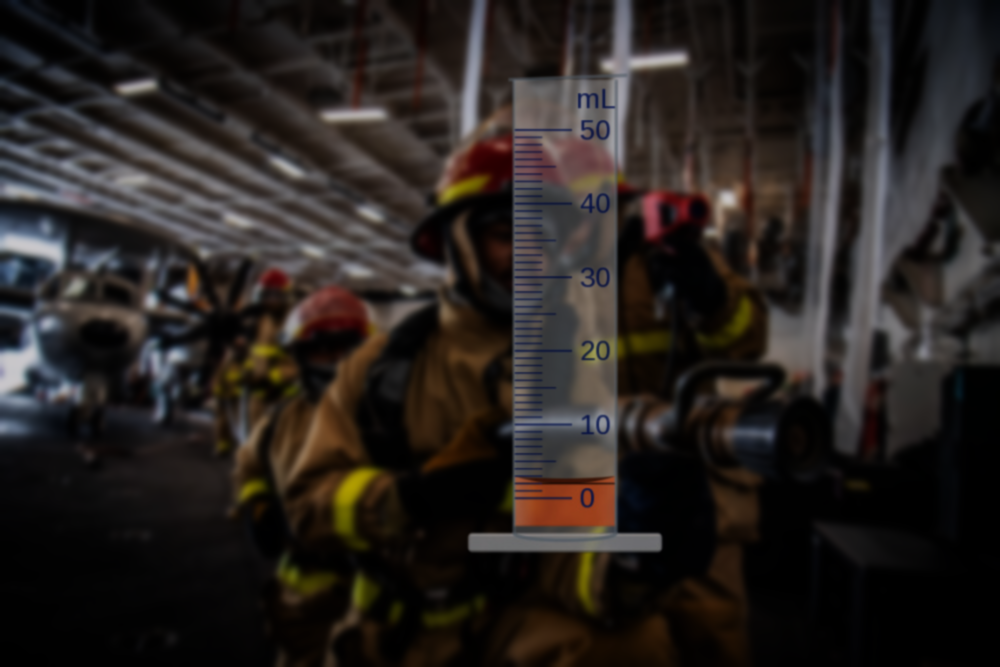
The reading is 2,mL
